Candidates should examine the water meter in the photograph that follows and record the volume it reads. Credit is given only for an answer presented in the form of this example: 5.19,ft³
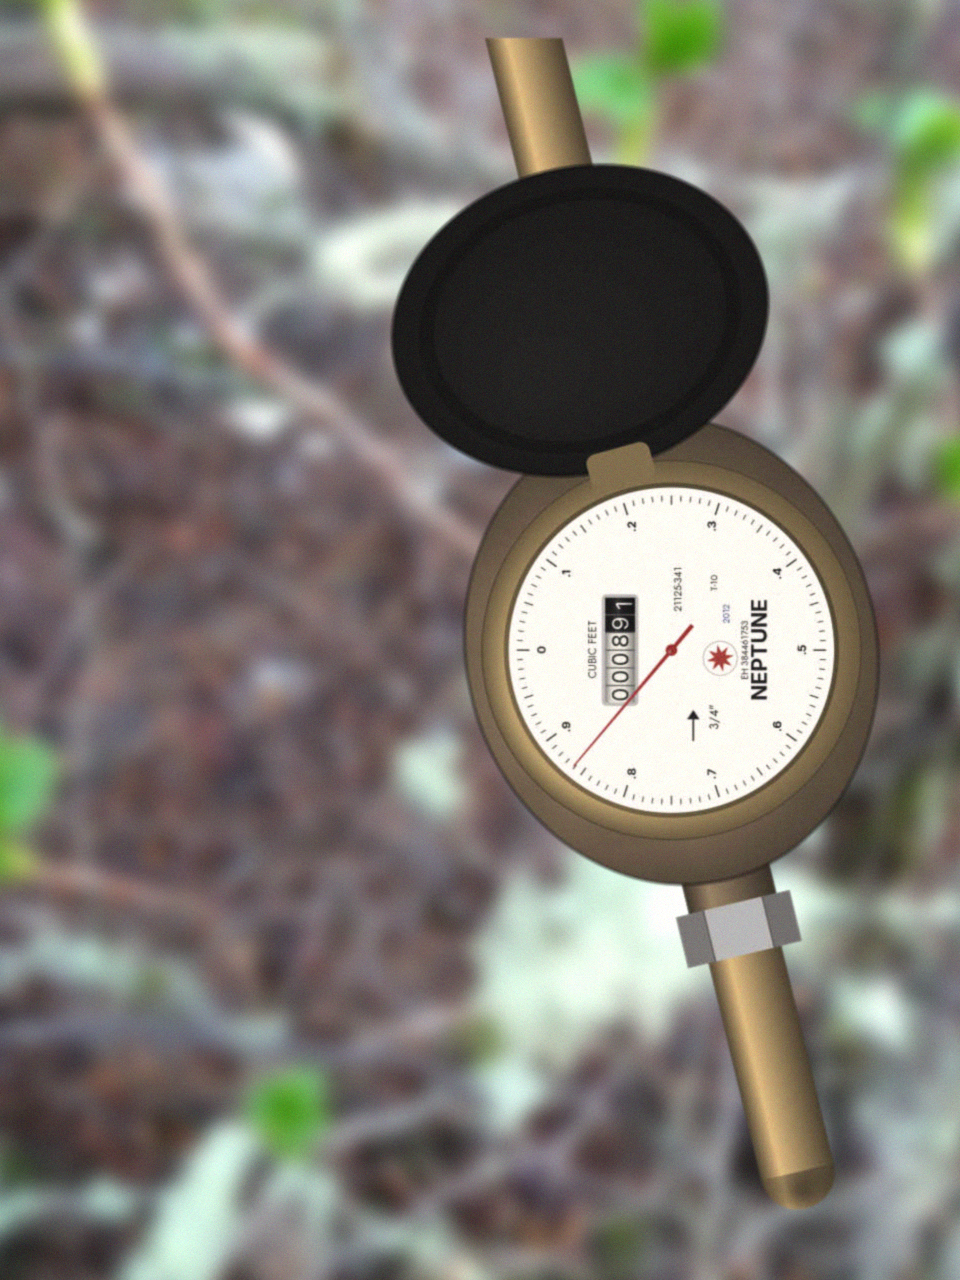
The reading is 890.86,ft³
